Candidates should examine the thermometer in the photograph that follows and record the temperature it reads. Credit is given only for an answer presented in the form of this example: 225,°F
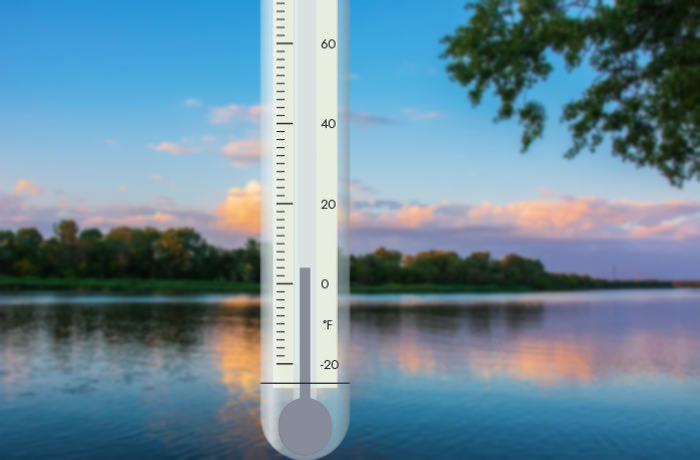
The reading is 4,°F
